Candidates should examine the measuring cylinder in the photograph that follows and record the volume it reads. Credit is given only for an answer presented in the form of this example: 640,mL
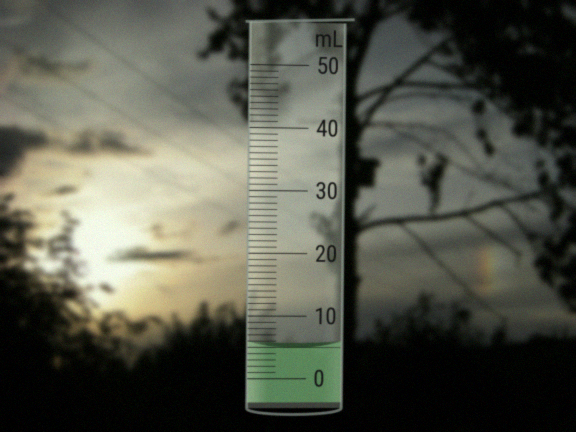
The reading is 5,mL
